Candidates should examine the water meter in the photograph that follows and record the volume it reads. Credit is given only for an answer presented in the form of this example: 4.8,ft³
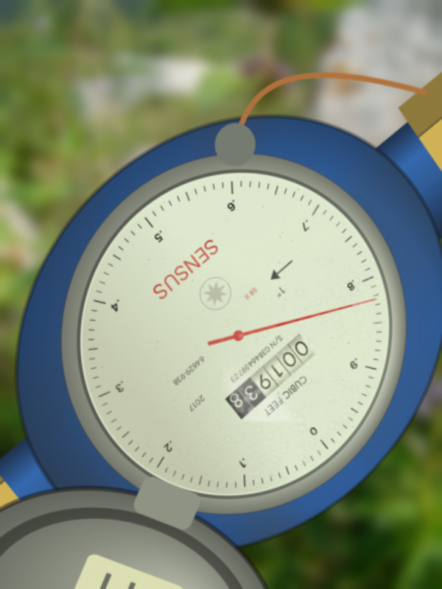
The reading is 1937.82,ft³
